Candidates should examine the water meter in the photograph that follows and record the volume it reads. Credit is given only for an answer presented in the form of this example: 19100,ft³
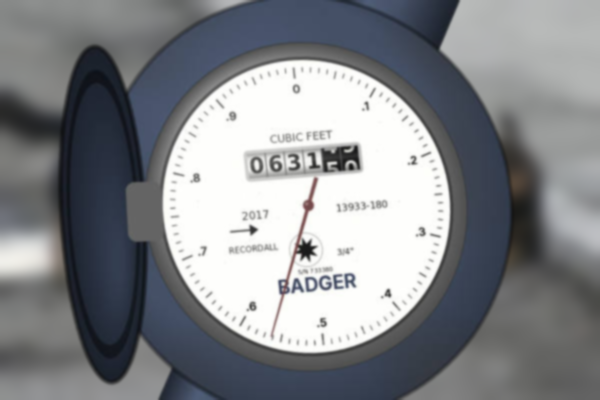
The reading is 63149.56,ft³
